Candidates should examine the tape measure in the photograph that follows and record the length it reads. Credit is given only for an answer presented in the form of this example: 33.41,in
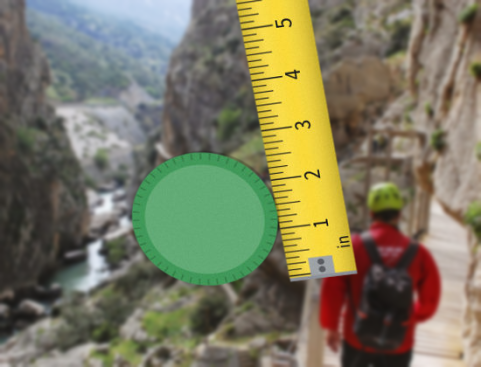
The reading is 2.75,in
